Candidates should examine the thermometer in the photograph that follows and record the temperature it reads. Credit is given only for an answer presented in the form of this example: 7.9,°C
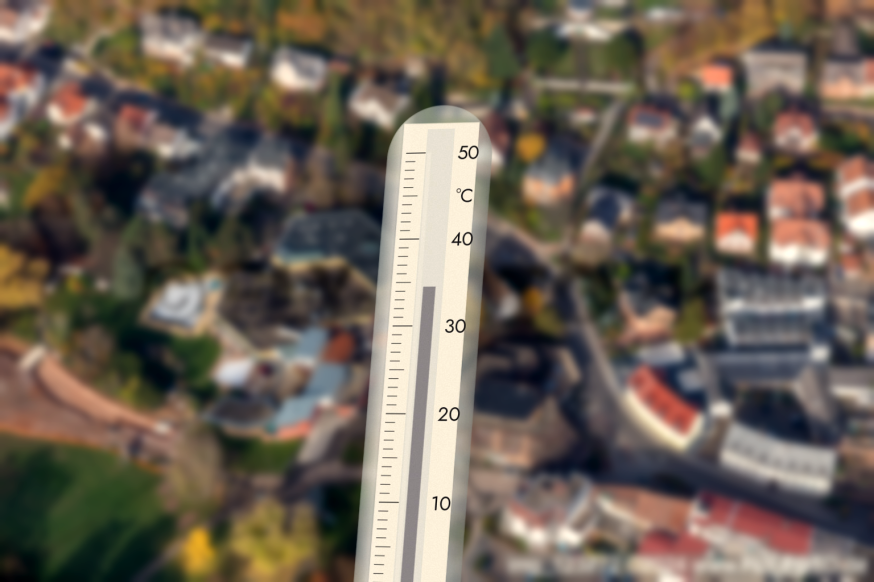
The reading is 34.5,°C
